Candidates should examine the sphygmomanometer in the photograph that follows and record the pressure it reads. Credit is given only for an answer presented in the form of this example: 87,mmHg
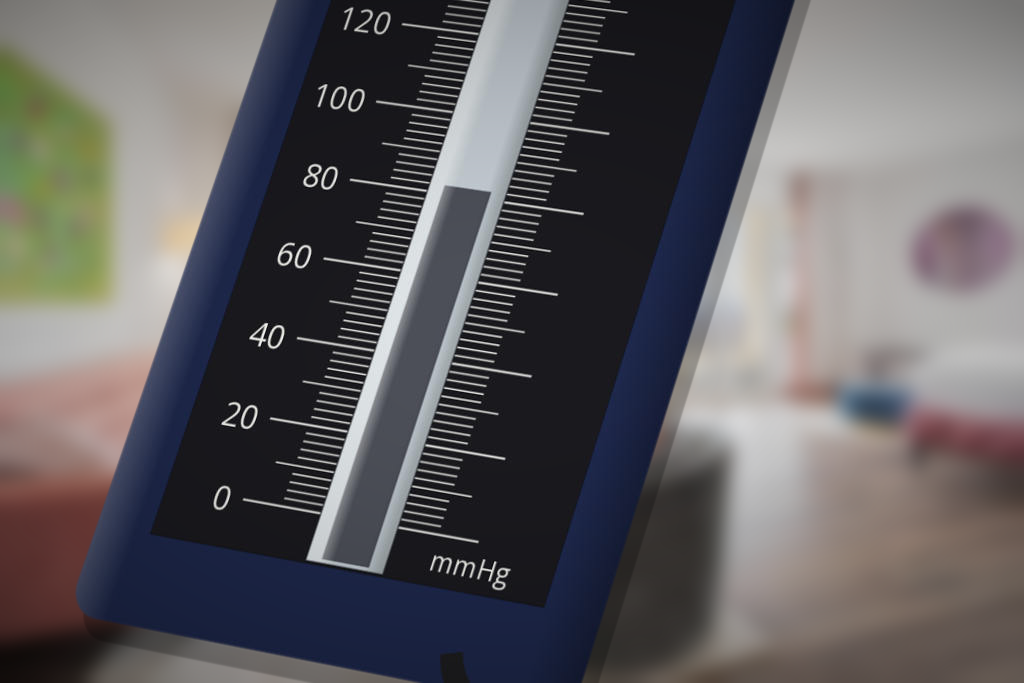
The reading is 82,mmHg
